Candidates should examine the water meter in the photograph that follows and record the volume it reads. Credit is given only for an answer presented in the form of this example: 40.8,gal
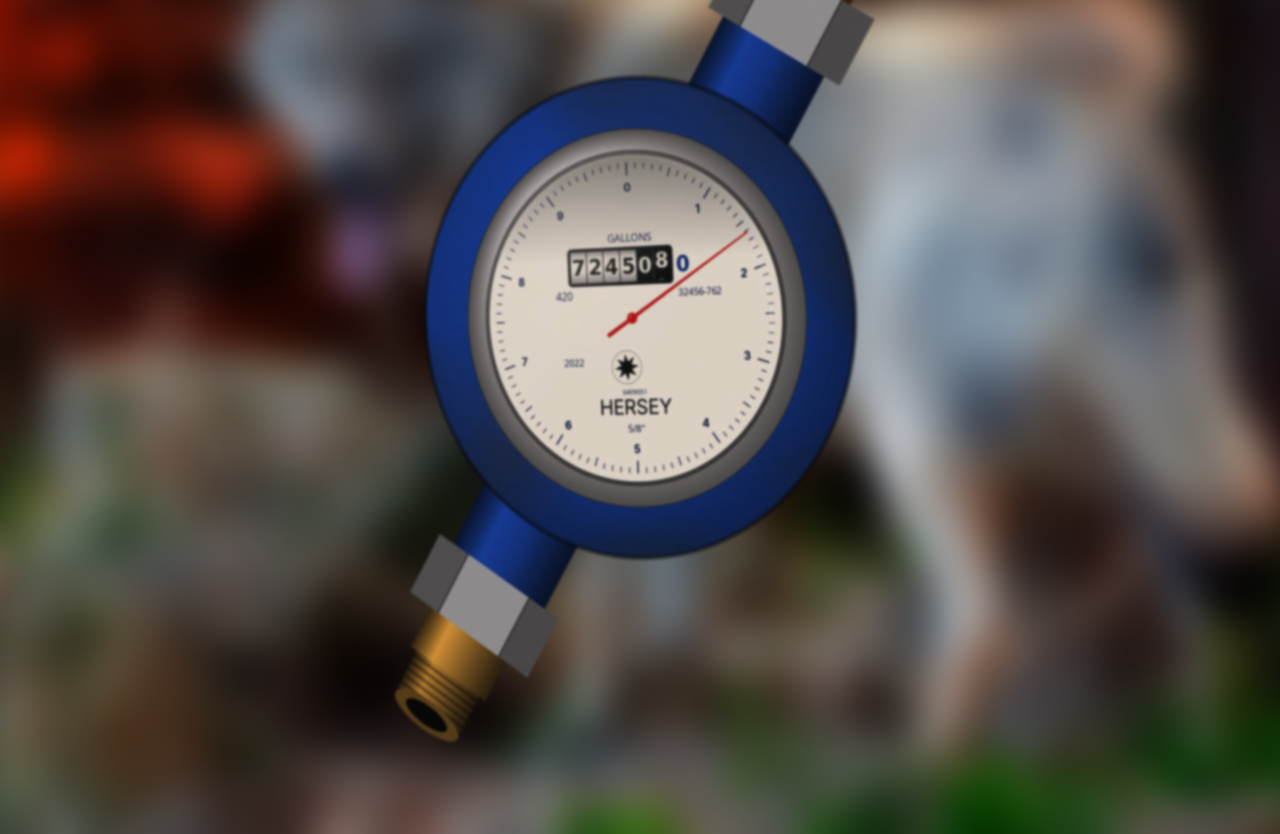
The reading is 7245081.6,gal
